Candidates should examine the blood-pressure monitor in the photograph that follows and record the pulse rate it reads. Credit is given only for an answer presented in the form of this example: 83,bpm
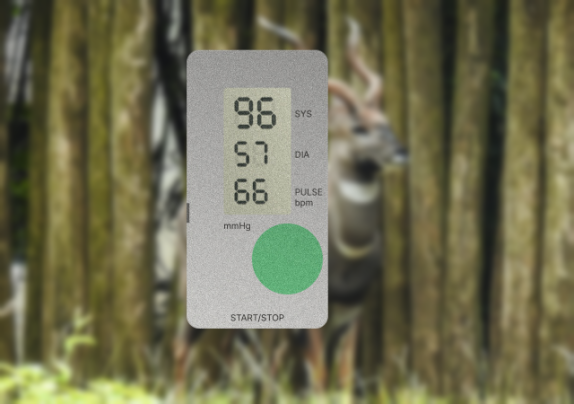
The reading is 66,bpm
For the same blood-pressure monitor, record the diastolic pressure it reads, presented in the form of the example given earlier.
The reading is 57,mmHg
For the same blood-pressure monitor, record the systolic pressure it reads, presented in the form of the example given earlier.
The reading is 96,mmHg
